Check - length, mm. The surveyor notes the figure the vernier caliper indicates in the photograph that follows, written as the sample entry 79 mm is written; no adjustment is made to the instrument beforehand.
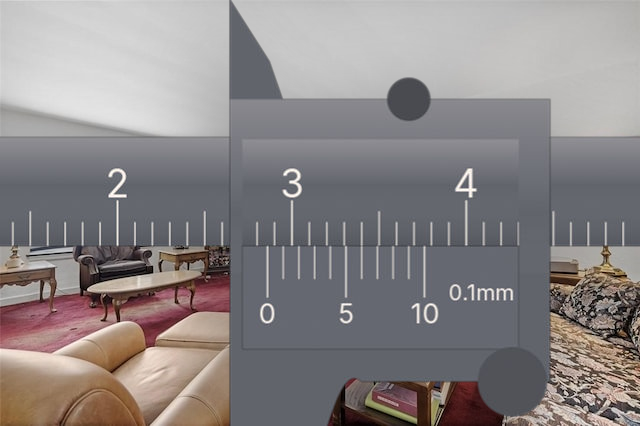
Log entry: 28.6 mm
